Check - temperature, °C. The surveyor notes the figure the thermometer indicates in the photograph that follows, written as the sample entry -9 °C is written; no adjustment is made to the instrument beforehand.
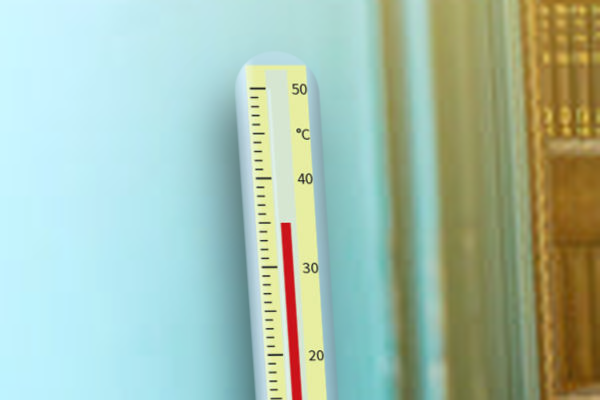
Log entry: 35 °C
